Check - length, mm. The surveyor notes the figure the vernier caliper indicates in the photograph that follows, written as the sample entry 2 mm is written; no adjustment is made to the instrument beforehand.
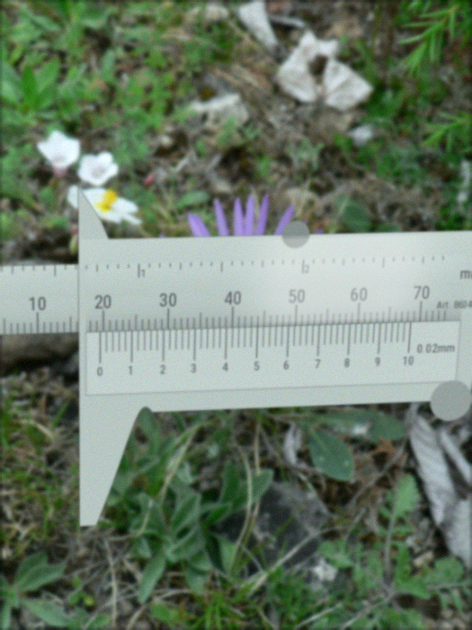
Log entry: 19.5 mm
